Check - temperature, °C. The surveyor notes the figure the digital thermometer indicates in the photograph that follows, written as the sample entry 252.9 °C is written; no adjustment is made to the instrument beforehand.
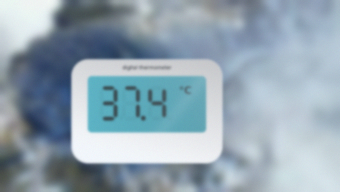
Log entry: 37.4 °C
